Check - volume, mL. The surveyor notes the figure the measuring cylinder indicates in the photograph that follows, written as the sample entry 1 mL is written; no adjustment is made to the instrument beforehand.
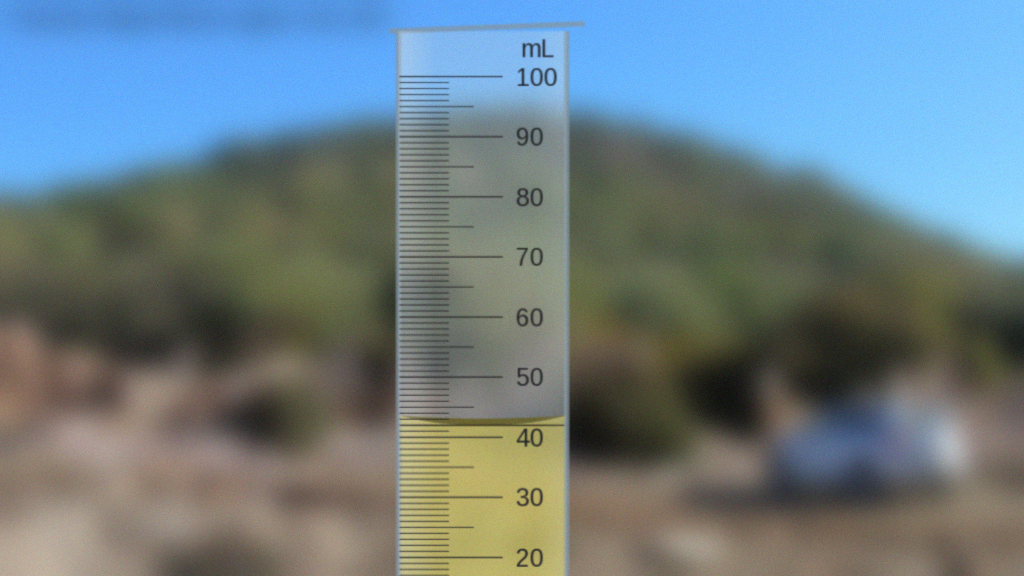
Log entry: 42 mL
